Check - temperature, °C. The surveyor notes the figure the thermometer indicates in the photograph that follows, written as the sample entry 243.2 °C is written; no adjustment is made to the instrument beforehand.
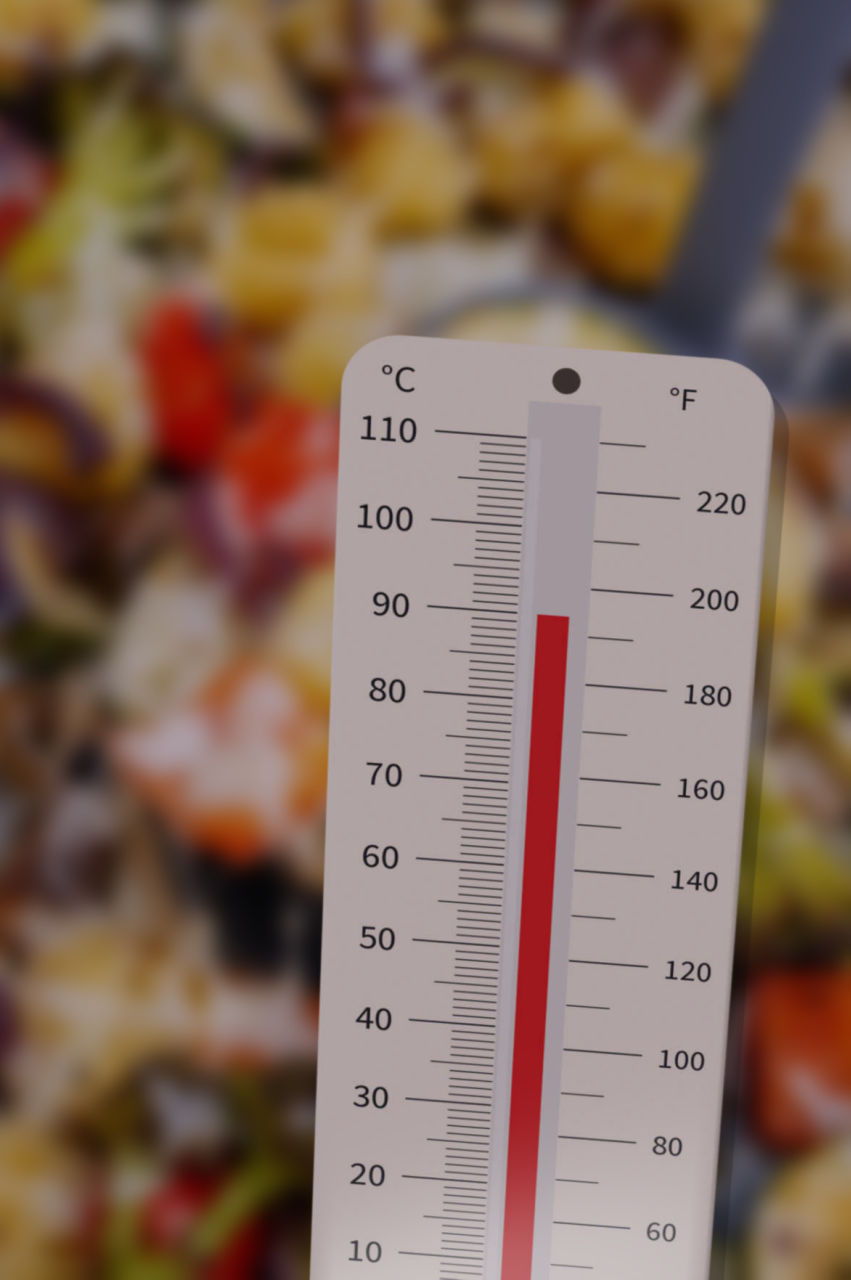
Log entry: 90 °C
